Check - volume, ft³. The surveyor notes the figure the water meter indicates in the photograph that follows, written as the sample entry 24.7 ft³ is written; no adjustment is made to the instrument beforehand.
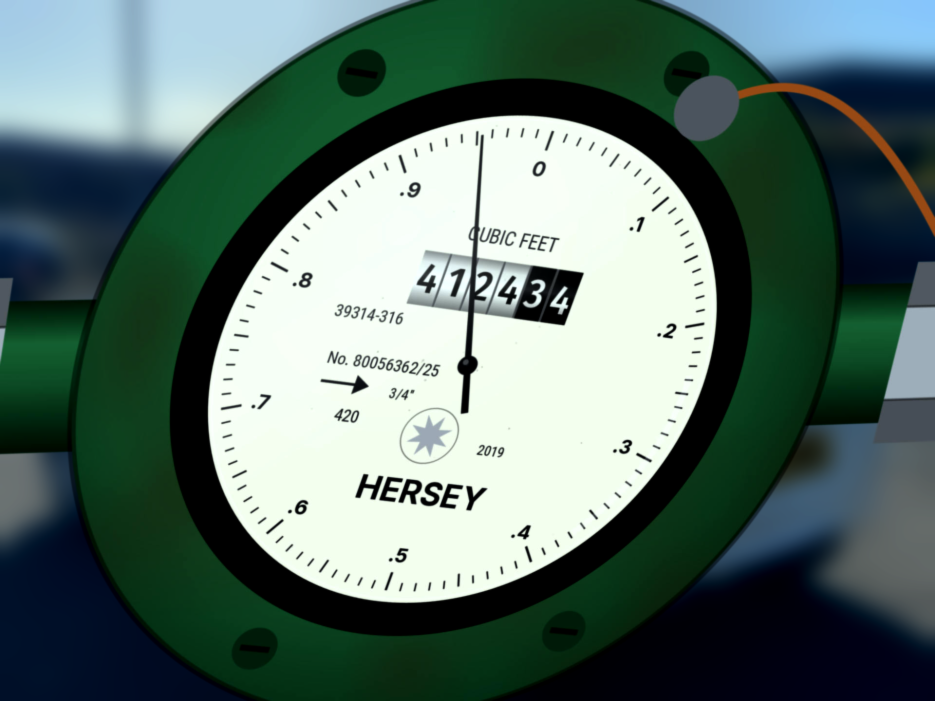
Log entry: 412433.95 ft³
